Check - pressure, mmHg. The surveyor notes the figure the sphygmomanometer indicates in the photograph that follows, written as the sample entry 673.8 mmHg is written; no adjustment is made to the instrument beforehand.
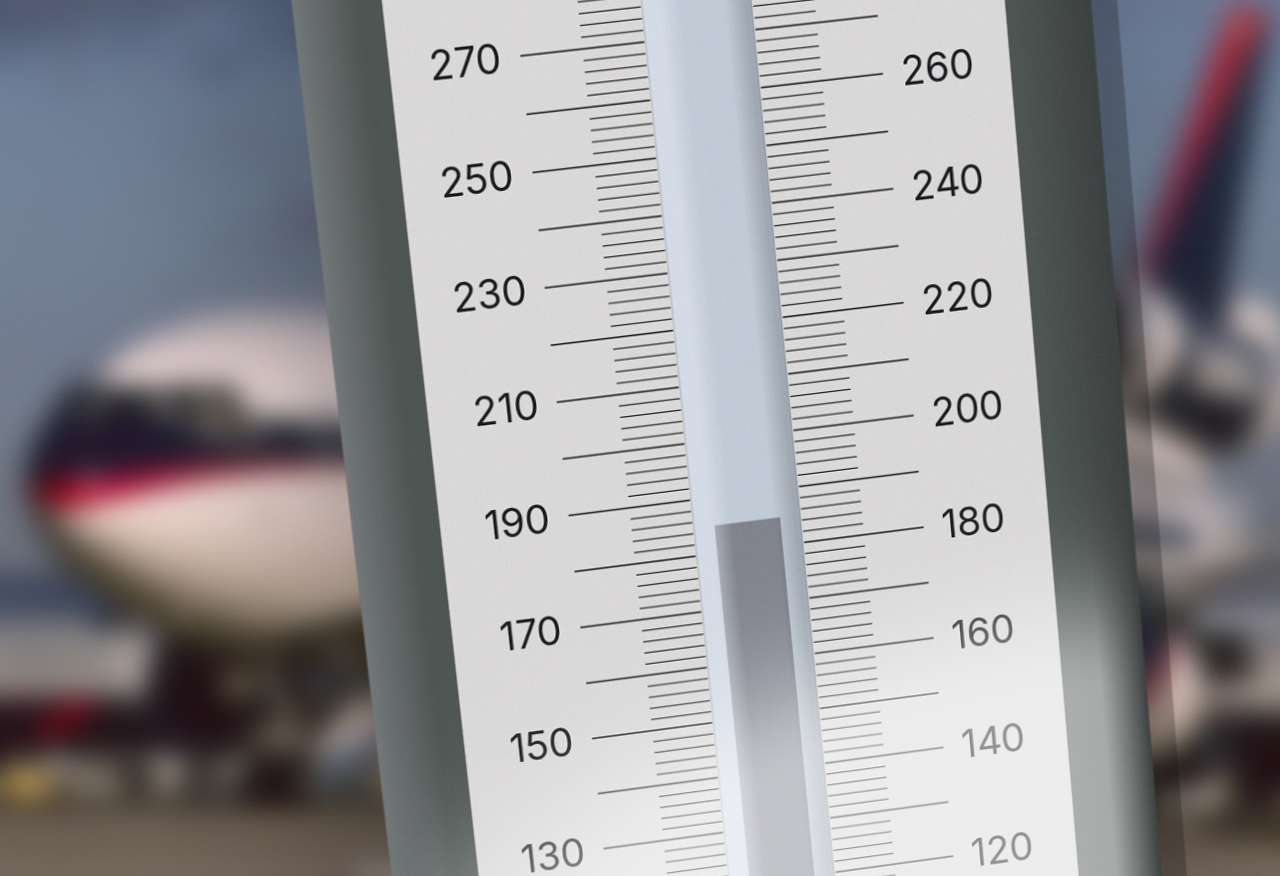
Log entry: 185 mmHg
